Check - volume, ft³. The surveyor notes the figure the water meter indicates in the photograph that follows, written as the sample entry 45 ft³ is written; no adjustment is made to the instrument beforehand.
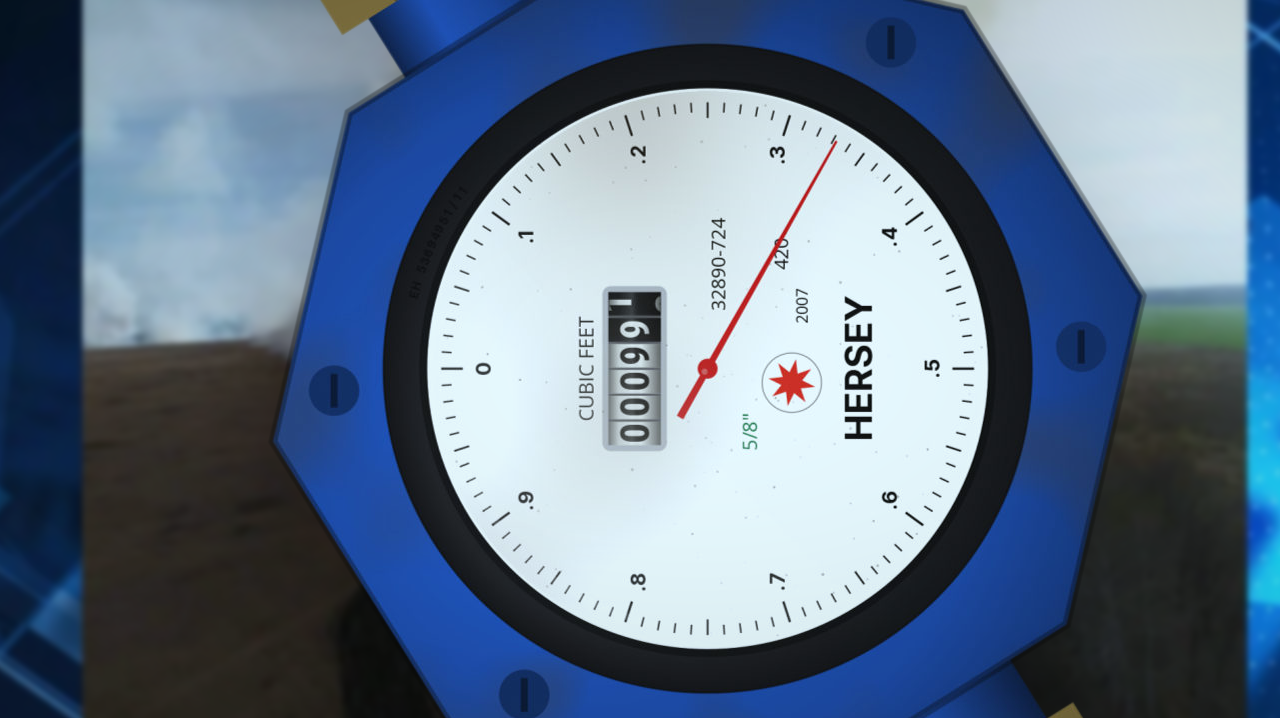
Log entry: 991.33 ft³
